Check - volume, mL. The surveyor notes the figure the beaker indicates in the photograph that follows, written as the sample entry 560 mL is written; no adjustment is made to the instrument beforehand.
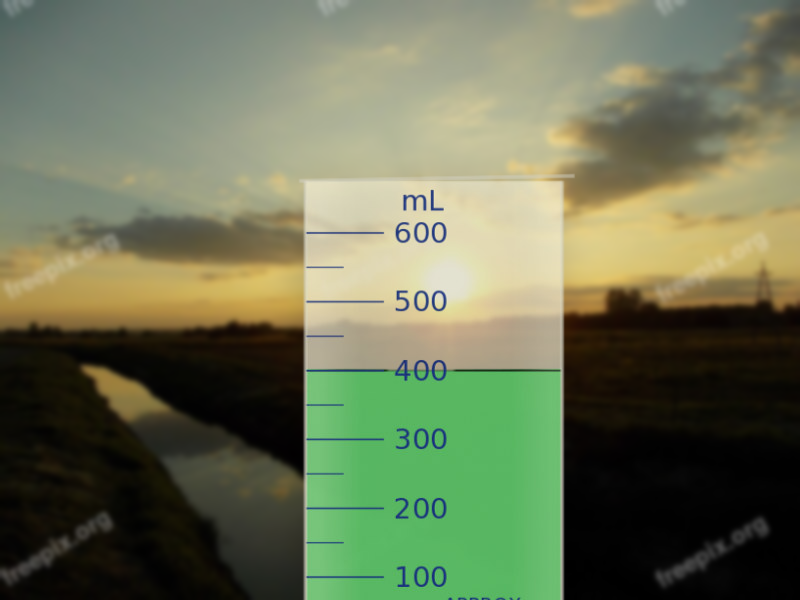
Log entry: 400 mL
